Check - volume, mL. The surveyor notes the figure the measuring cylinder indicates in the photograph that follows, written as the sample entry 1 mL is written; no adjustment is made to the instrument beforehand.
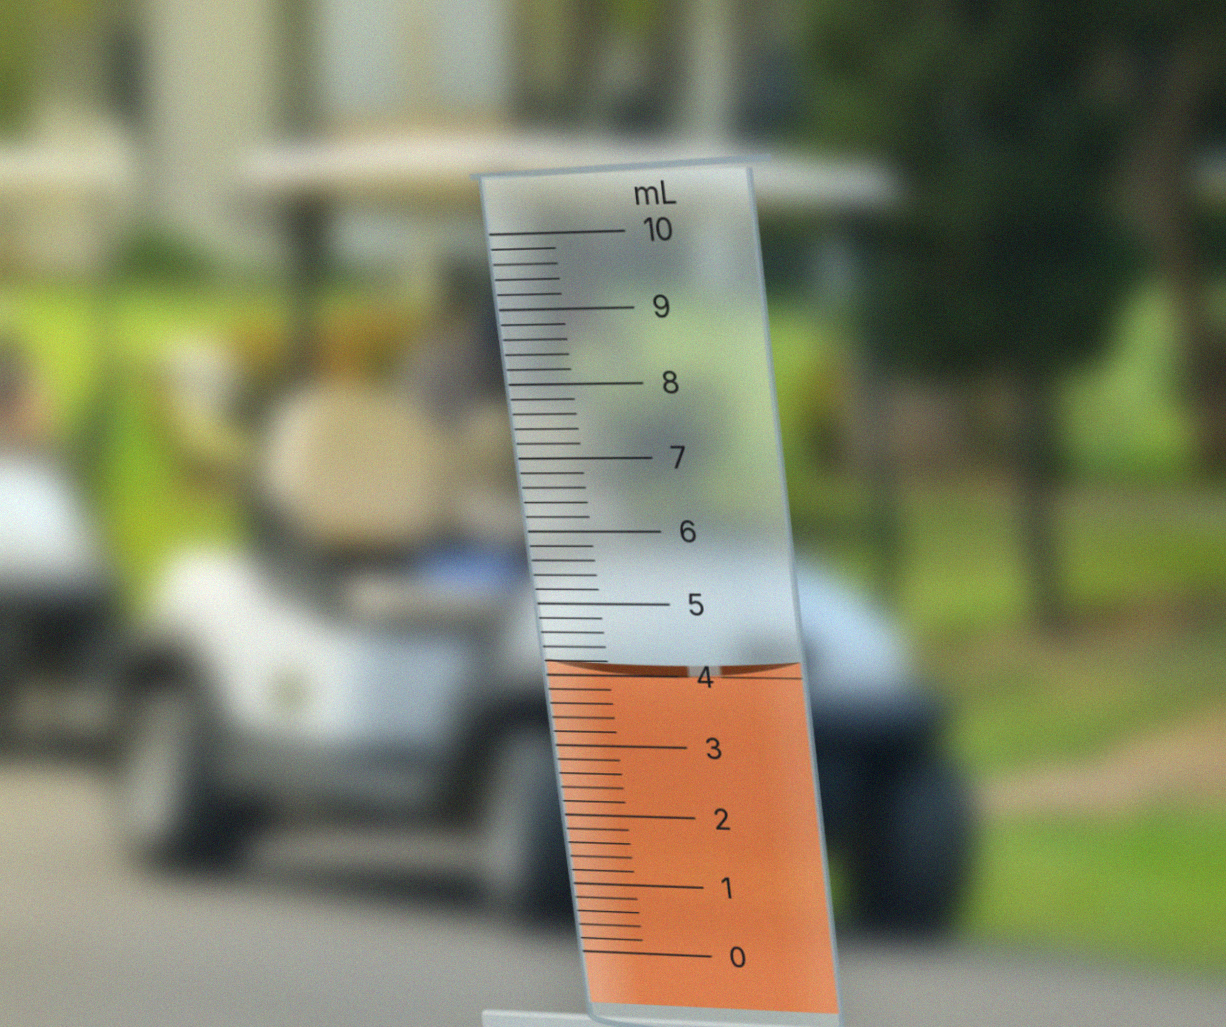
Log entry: 4 mL
